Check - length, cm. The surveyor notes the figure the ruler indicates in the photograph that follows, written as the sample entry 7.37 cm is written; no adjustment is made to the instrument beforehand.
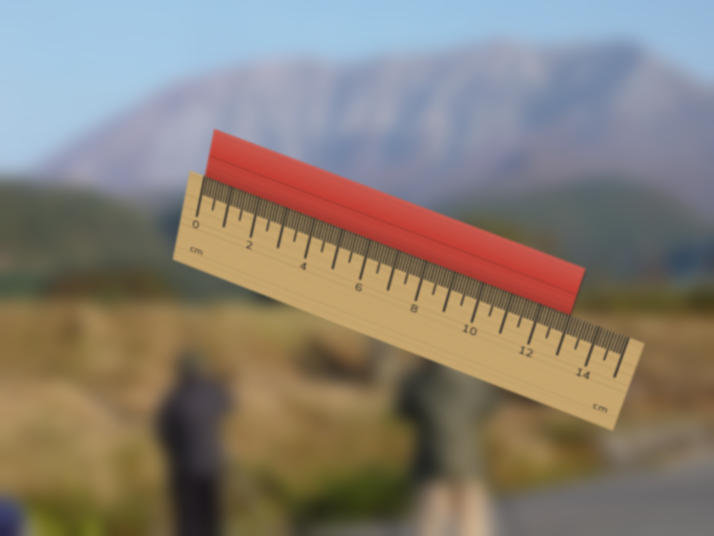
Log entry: 13 cm
